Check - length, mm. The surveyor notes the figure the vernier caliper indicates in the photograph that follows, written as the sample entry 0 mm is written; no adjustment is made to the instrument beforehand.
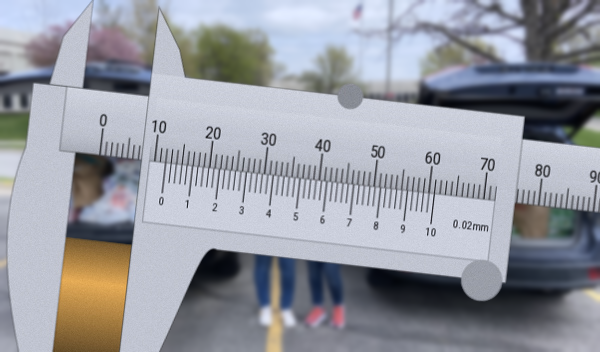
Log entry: 12.0 mm
